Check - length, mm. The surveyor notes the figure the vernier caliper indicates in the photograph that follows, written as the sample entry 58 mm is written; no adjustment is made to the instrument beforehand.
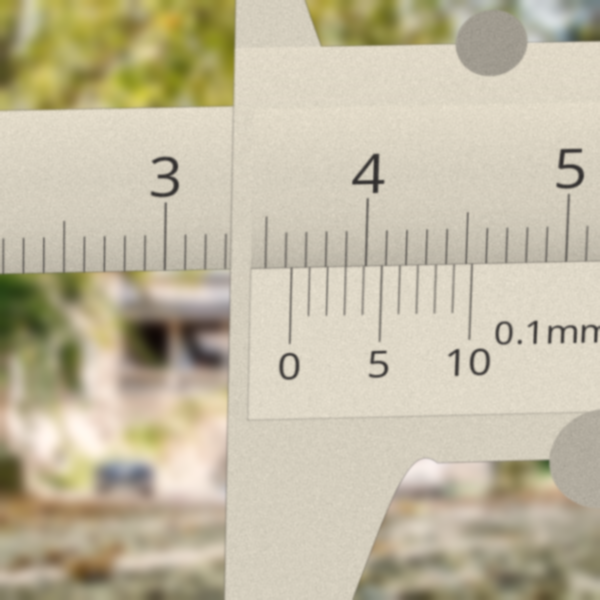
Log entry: 36.3 mm
